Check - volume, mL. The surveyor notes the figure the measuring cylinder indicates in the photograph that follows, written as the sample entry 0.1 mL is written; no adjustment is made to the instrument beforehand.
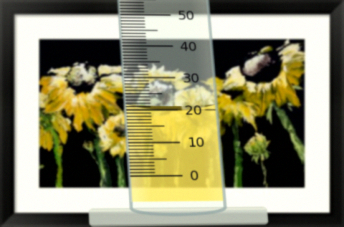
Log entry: 20 mL
